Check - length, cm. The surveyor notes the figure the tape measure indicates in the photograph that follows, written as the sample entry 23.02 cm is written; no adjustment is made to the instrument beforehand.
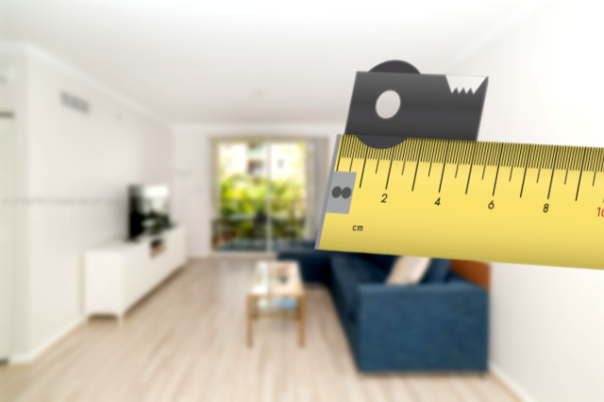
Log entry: 5 cm
